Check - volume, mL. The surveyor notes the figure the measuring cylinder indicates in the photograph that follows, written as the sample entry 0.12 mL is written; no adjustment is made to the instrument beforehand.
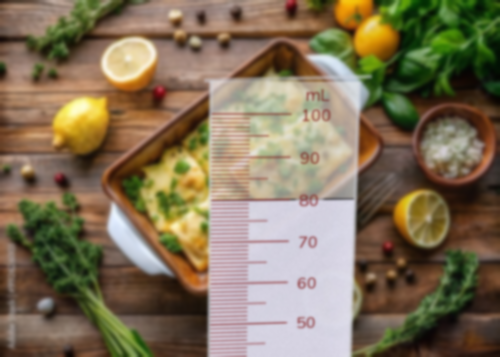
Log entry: 80 mL
